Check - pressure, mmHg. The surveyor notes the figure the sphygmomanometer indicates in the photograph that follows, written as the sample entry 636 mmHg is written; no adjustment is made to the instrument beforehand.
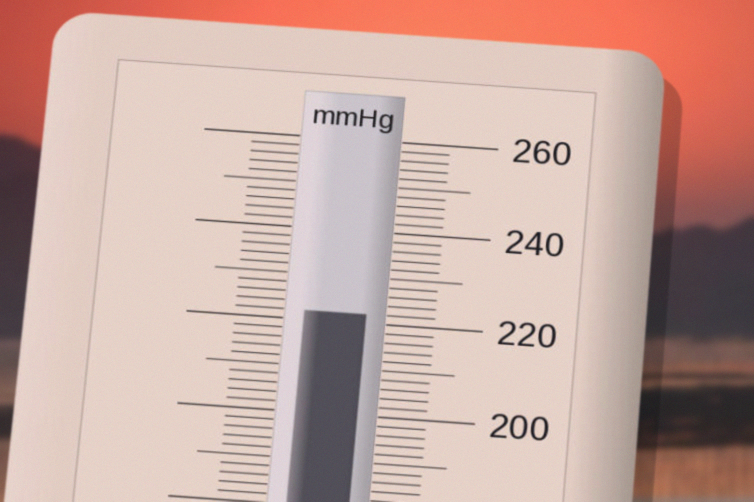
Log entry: 222 mmHg
